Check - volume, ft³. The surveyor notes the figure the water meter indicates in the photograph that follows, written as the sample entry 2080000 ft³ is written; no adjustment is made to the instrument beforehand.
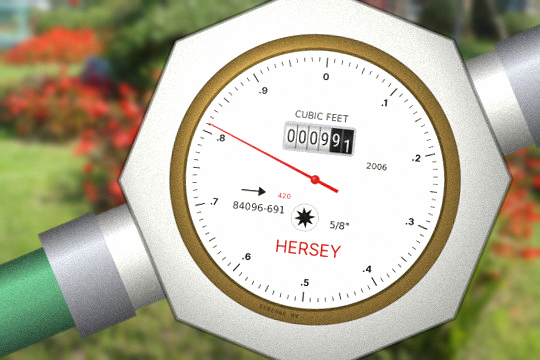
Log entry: 990.81 ft³
